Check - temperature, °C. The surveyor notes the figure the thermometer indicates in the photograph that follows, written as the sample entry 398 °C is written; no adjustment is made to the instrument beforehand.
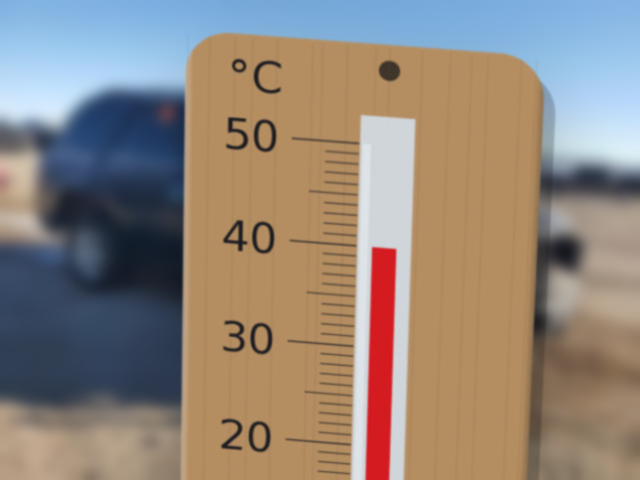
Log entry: 40 °C
